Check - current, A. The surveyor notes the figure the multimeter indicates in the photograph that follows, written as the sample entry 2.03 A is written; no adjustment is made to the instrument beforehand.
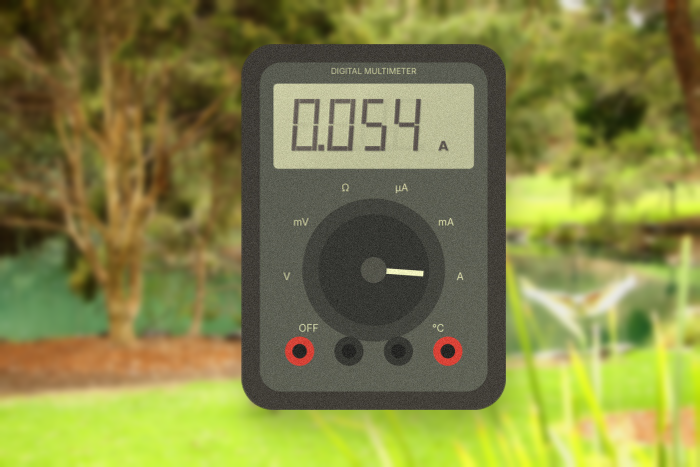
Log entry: 0.054 A
